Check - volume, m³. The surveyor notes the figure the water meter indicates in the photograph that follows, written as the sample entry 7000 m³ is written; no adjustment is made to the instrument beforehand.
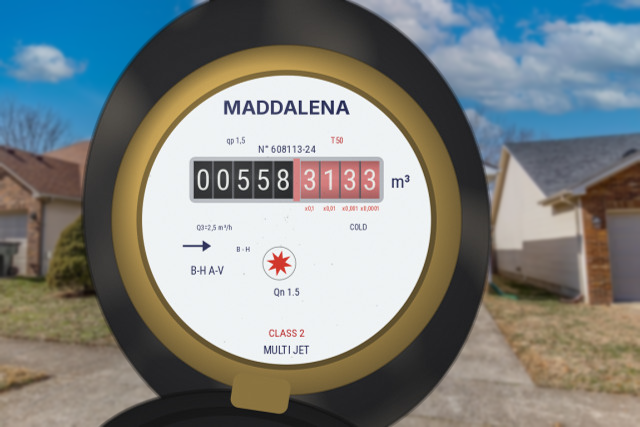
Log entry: 558.3133 m³
